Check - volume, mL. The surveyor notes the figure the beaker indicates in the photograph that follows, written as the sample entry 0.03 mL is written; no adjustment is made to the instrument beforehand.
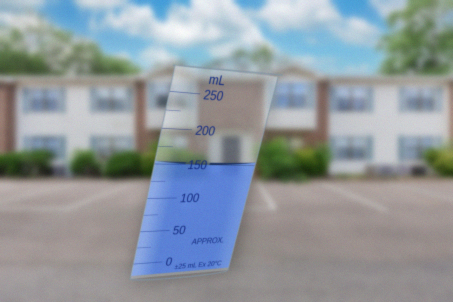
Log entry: 150 mL
